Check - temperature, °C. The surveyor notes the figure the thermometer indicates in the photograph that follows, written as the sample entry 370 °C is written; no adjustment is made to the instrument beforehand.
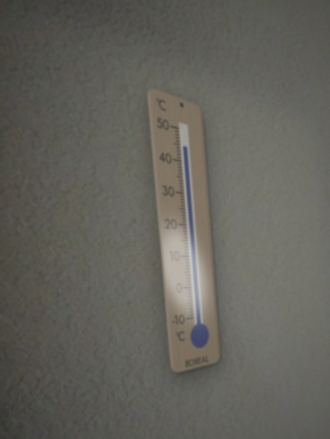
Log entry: 45 °C
